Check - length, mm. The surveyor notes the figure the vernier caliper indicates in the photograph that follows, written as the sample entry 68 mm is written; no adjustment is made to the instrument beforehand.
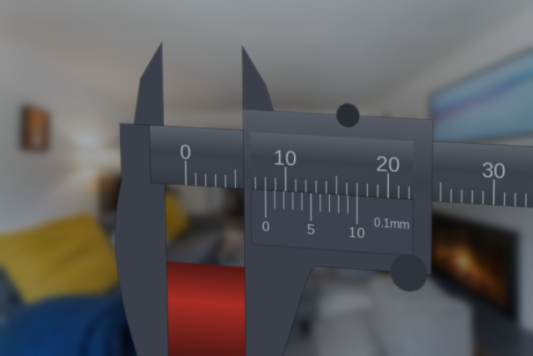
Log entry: 8.0 mm
